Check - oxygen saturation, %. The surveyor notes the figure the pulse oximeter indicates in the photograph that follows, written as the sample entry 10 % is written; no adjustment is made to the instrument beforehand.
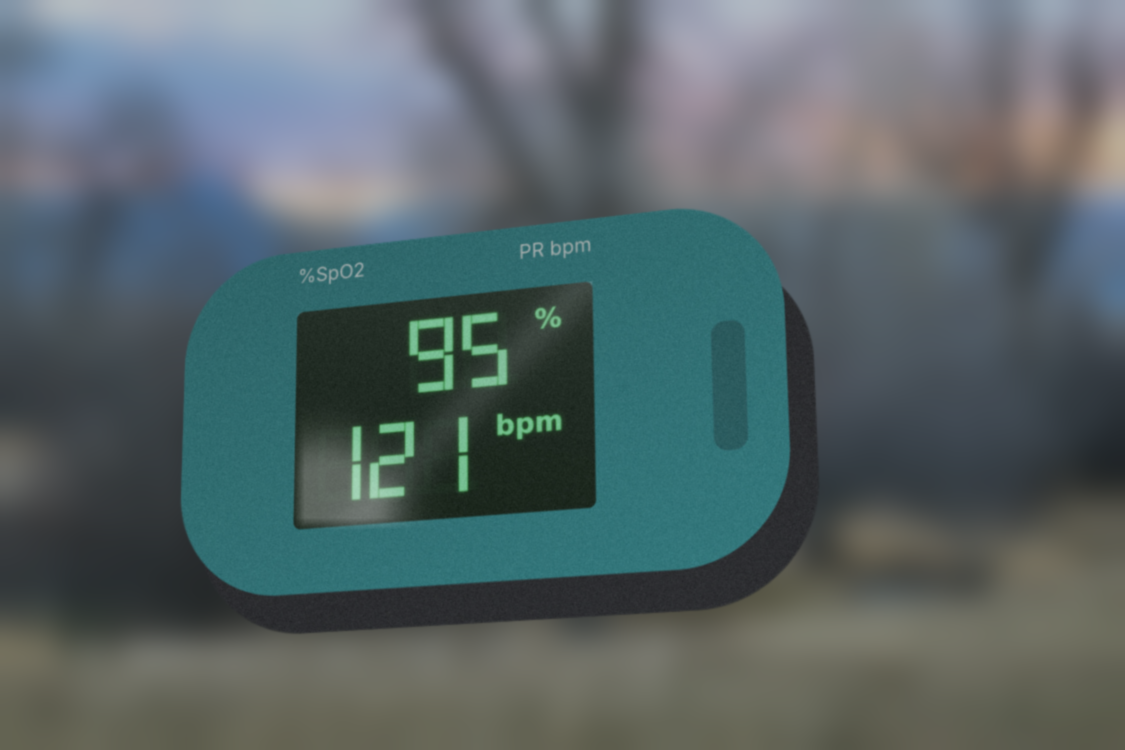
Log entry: 95 %
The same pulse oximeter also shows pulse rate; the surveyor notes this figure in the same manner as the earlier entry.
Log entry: 121 bpm
